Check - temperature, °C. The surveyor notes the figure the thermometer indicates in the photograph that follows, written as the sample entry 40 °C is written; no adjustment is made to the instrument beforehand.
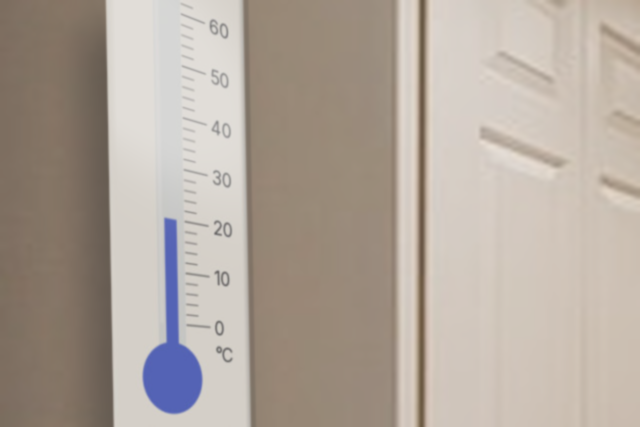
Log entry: 20 °C
